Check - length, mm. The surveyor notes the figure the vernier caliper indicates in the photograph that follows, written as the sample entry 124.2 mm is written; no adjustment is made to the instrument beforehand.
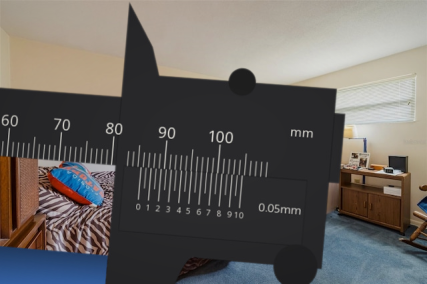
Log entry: 85.6 mm
